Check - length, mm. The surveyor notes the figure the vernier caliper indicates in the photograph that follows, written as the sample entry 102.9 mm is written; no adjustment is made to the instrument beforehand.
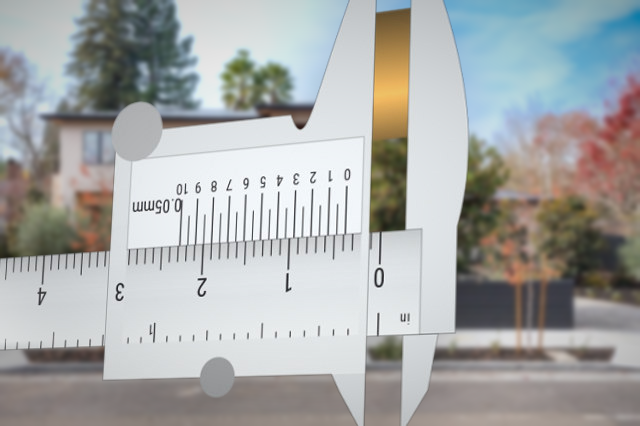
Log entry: 3.8 mm
